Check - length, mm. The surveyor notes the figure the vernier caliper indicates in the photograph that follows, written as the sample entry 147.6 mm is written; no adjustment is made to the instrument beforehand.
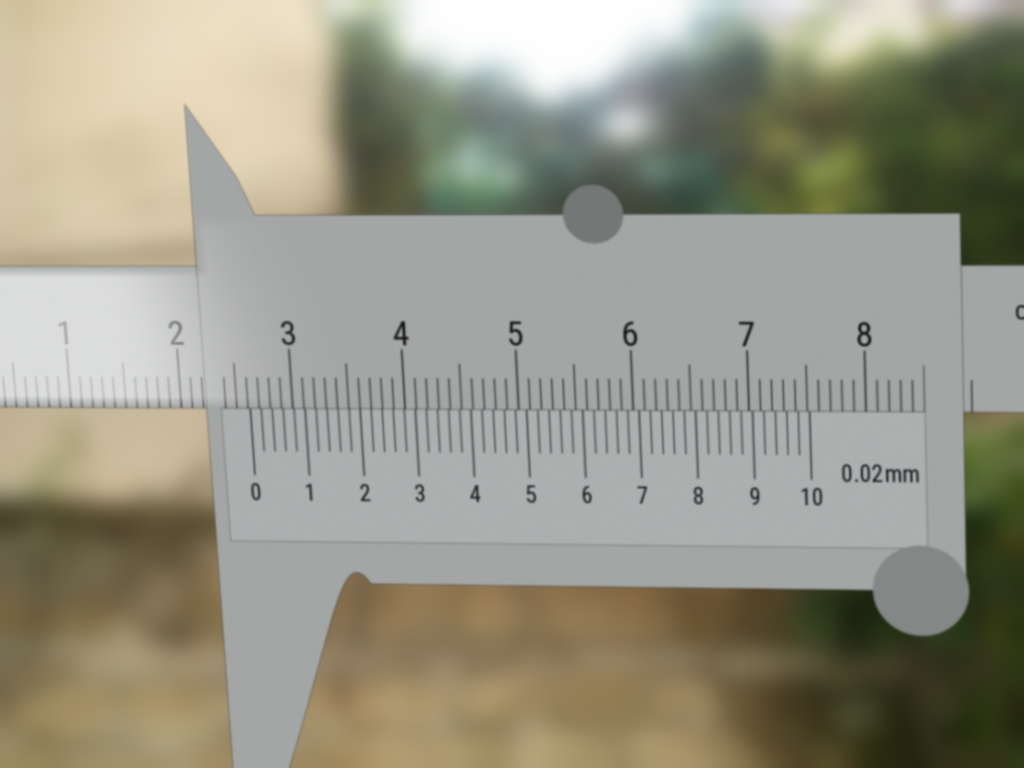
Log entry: 26.2 mm
